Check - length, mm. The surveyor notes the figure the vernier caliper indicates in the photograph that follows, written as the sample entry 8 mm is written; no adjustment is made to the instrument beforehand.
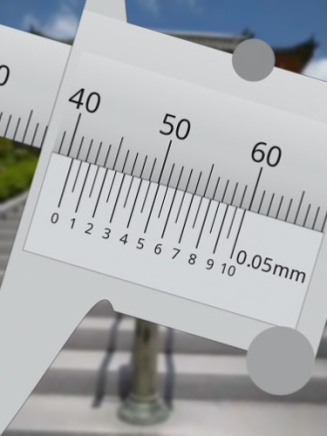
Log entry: 40.6 mm
